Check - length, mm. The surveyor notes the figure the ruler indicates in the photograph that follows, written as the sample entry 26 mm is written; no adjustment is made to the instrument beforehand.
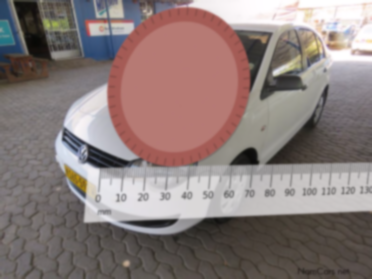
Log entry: 65 mm
